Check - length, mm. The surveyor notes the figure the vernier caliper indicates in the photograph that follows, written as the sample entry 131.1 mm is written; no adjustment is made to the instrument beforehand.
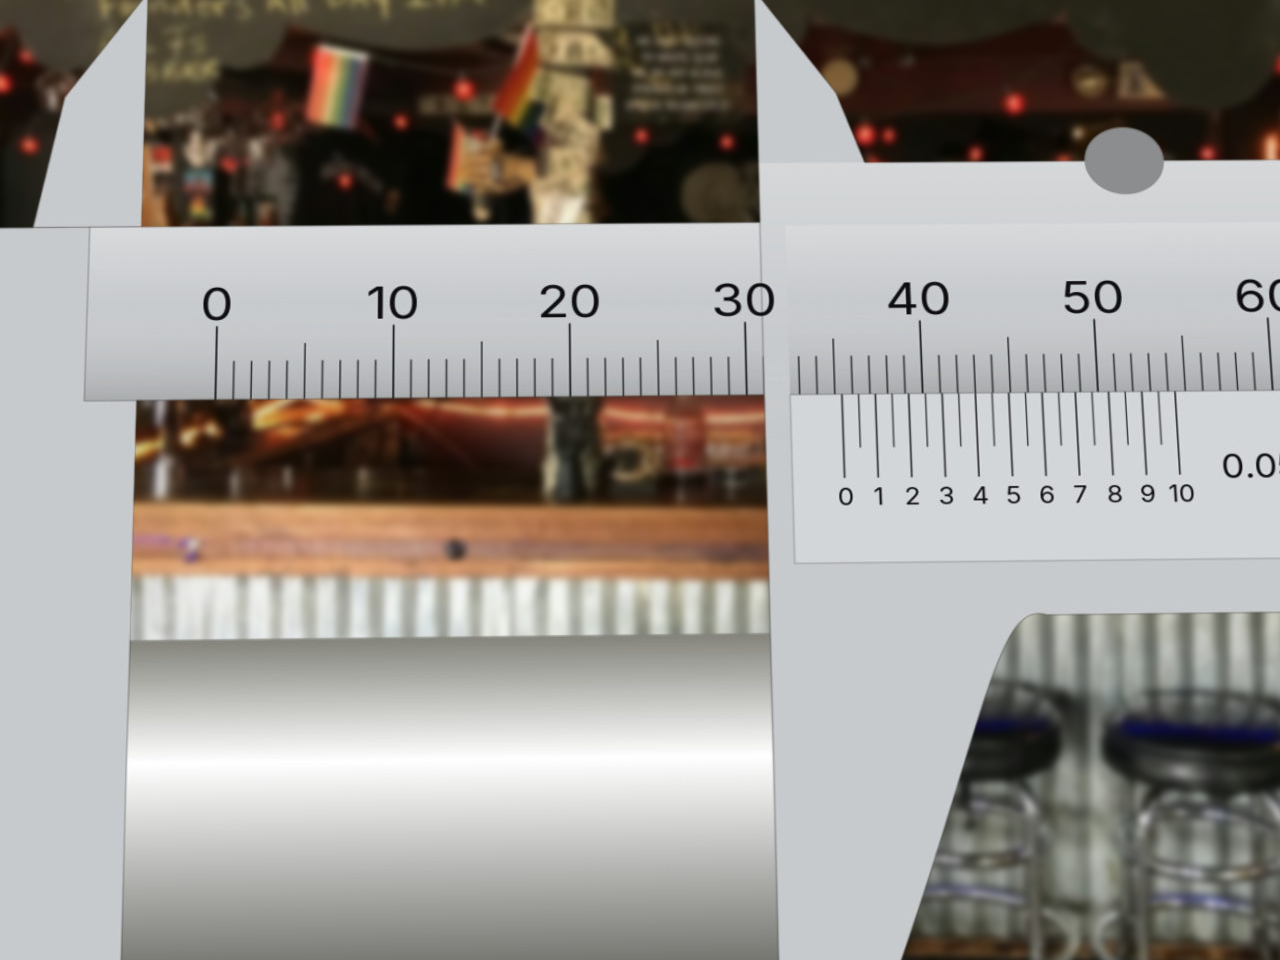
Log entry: 35.4 mm
